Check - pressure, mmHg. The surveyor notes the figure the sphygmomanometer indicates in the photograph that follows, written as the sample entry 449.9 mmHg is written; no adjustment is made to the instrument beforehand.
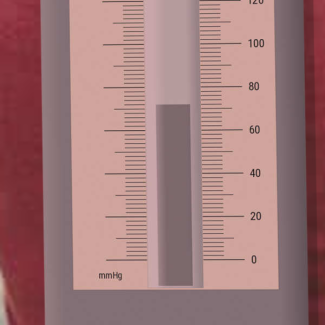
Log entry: 72 mmHg
